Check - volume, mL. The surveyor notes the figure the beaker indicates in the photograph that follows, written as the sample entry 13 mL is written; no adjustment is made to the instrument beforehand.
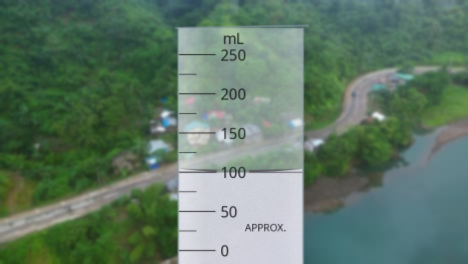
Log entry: 100 mL
